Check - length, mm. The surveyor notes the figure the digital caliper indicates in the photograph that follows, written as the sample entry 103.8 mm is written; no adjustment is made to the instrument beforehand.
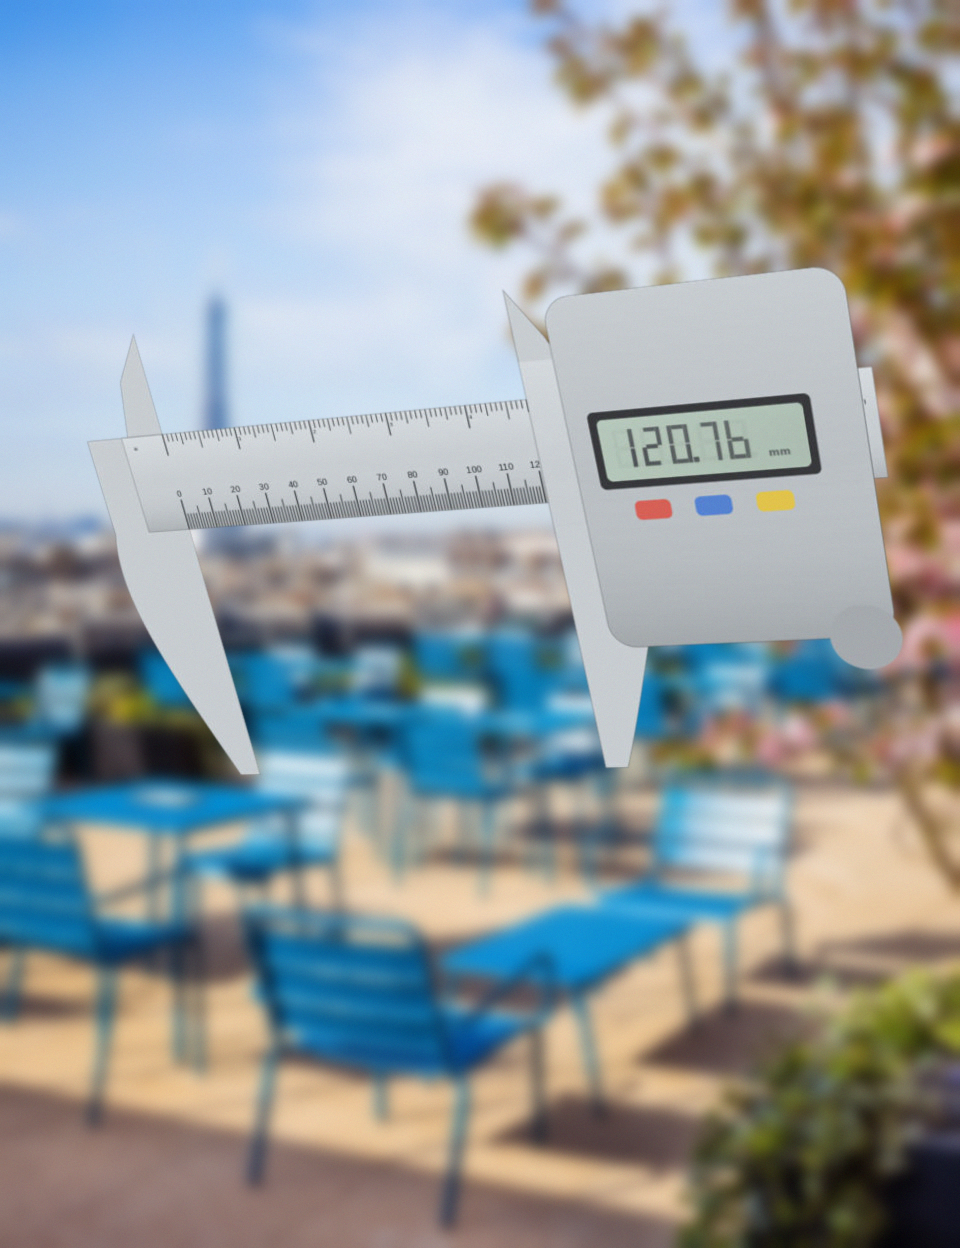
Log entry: 120.76 mm
